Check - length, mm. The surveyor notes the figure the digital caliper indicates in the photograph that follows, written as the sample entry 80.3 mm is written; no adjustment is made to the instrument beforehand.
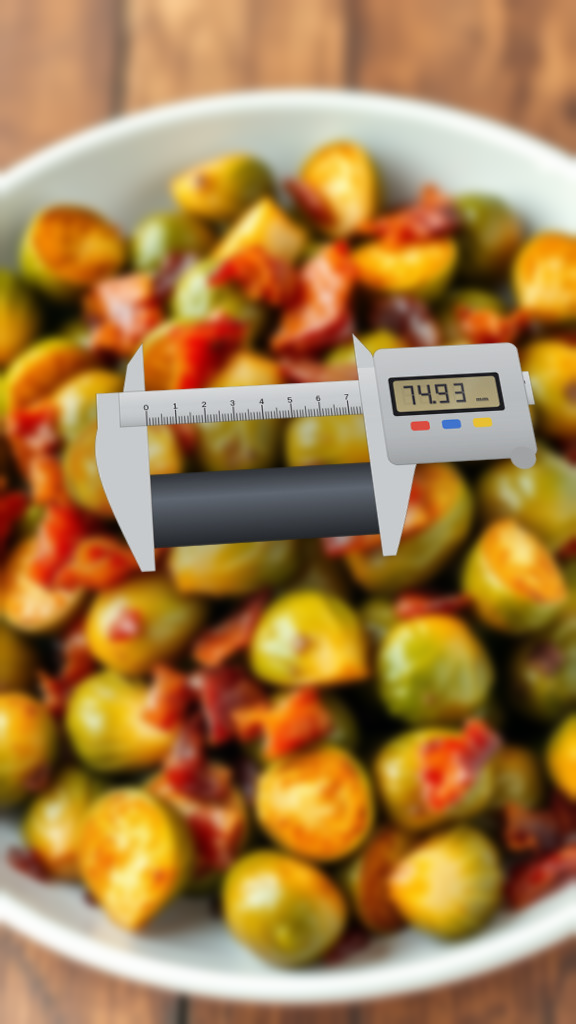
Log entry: 74.93 mm
